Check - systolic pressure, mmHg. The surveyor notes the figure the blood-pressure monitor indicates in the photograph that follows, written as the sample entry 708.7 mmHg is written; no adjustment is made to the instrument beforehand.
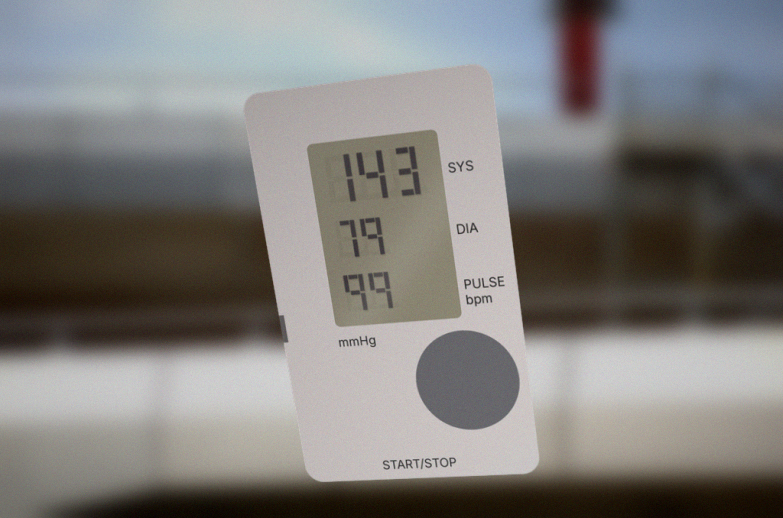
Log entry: 143 mmHg
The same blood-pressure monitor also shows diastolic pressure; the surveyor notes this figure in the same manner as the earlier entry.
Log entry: 79 mmHg
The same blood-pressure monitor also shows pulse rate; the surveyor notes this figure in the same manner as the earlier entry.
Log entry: 99 bpm
